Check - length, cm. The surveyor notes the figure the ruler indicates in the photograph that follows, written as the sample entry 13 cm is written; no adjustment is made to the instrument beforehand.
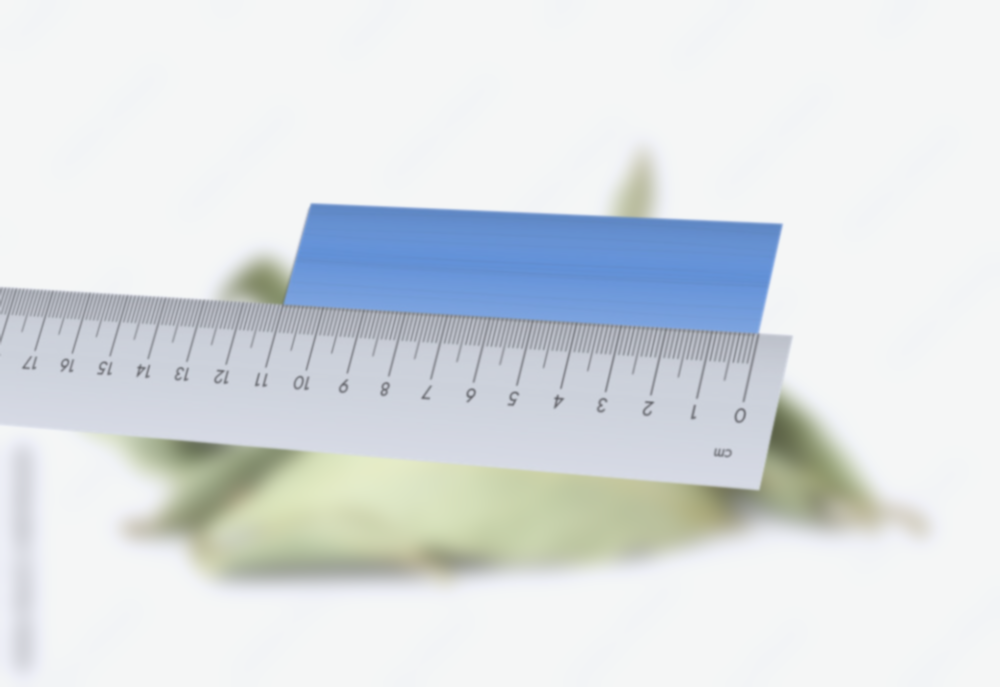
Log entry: 11 cm
